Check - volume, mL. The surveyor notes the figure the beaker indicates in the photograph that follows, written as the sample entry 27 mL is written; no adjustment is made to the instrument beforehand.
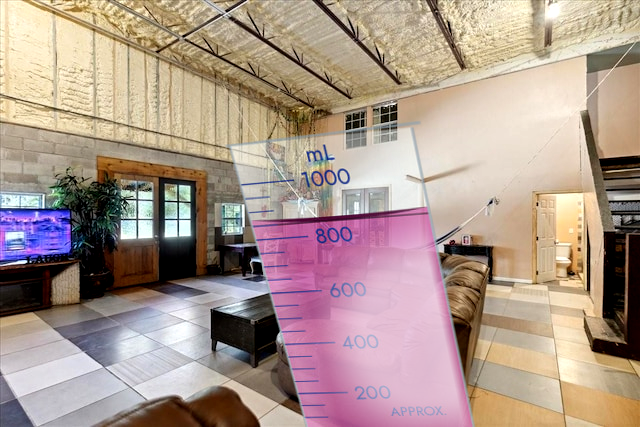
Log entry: 850 mL
